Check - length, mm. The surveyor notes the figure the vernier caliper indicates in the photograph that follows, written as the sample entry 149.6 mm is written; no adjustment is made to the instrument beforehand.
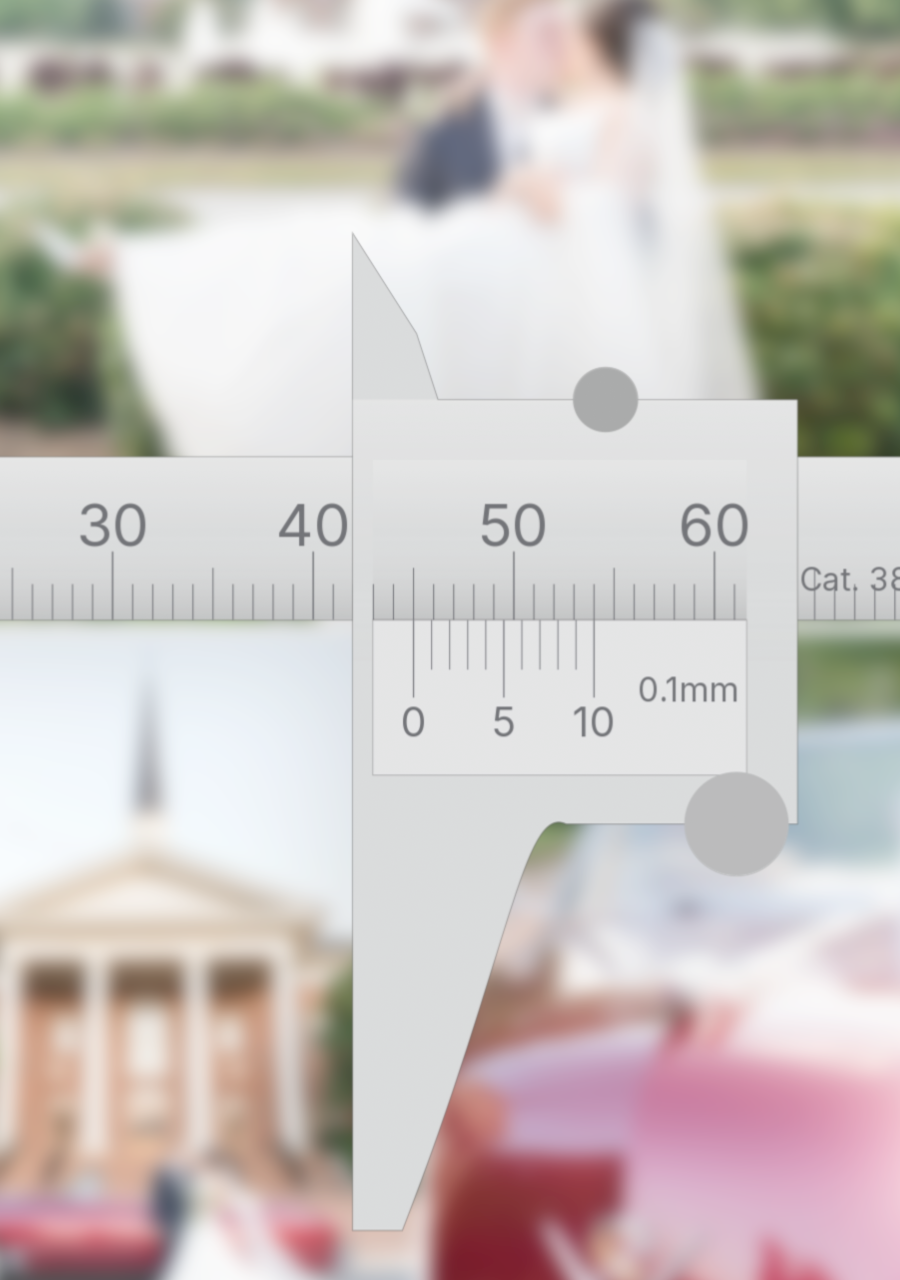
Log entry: 45.0 mm
